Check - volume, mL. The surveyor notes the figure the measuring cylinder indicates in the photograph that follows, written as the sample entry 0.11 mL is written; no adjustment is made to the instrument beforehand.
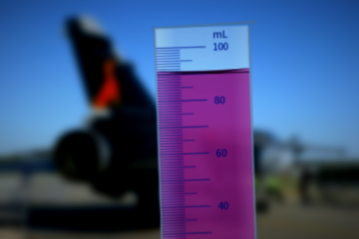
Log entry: 90 mL
